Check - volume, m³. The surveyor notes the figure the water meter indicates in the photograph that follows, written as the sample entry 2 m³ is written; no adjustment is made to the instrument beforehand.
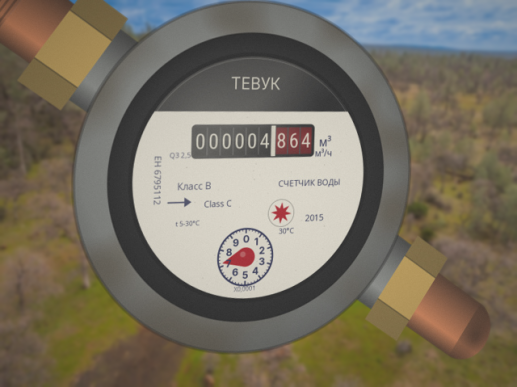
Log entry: 4.8647 m³
